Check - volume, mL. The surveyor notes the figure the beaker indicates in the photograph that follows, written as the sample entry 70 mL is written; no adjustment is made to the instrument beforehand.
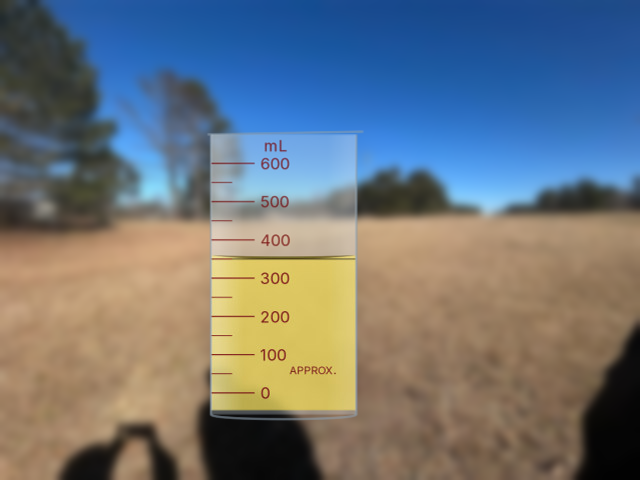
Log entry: 350 mL
